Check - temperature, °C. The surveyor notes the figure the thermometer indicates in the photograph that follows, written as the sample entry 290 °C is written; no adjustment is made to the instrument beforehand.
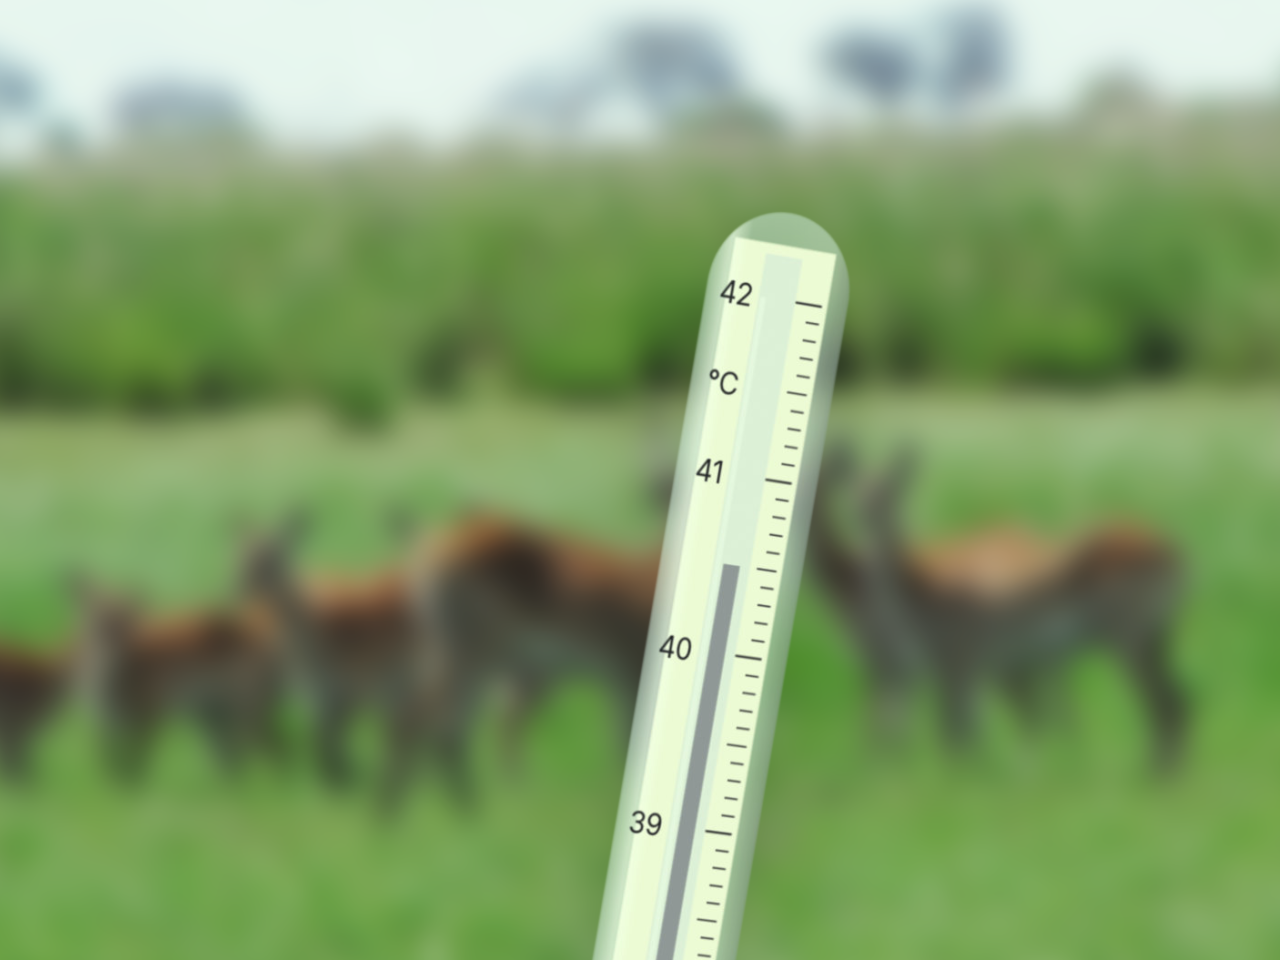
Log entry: 40.5 °C
